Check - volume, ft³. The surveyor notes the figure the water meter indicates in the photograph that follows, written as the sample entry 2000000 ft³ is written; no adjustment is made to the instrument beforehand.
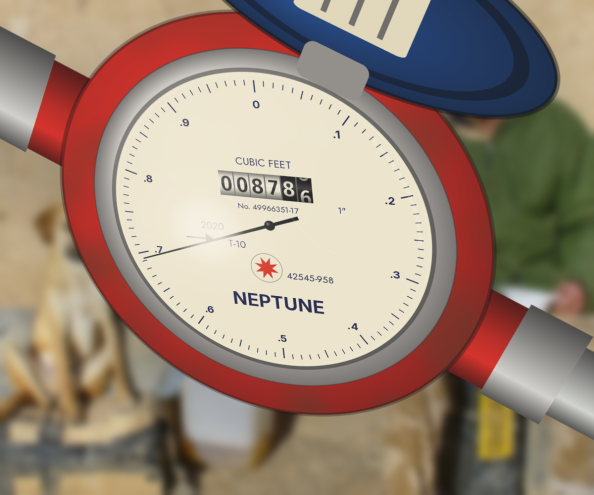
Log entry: 8785.69 ft³
